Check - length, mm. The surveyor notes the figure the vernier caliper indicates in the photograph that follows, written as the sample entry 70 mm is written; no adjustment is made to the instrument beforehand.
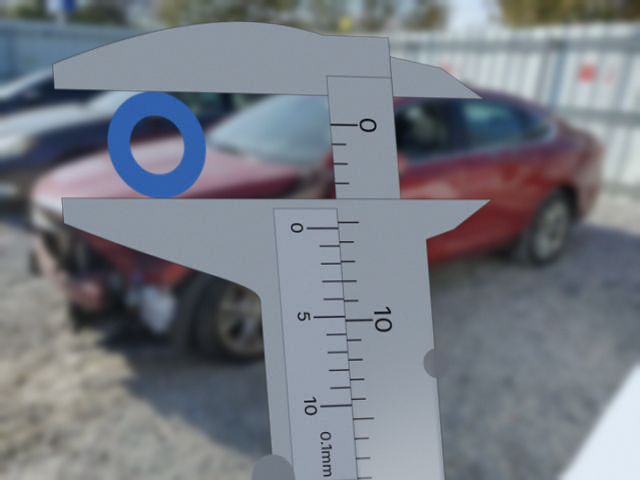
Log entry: 5.3 mm
